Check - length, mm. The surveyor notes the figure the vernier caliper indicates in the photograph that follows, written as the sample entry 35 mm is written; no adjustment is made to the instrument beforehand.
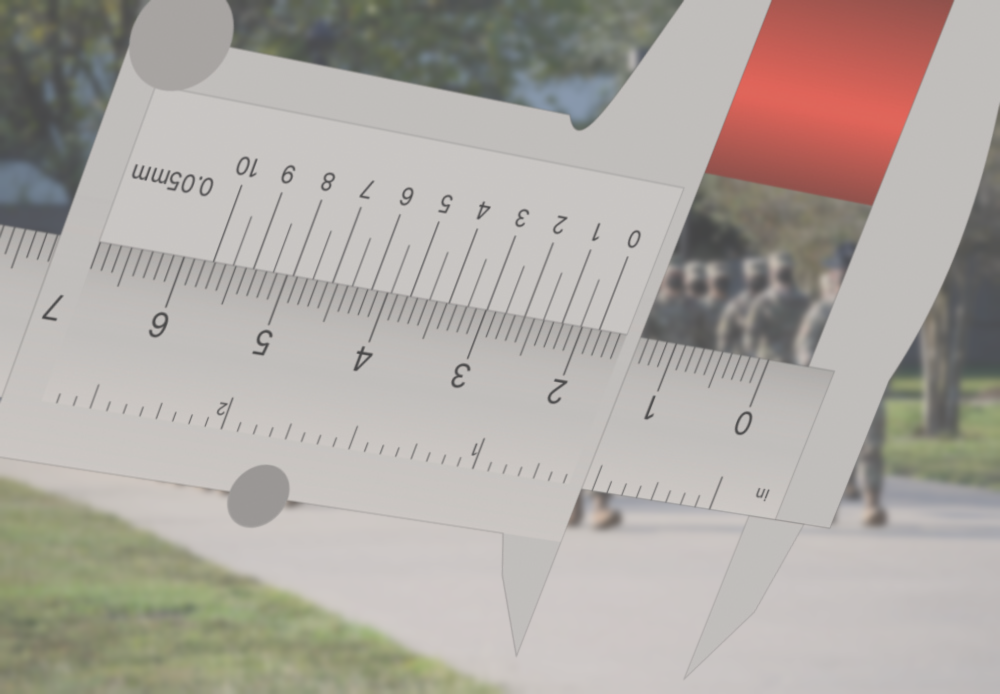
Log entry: 18.2 mm
